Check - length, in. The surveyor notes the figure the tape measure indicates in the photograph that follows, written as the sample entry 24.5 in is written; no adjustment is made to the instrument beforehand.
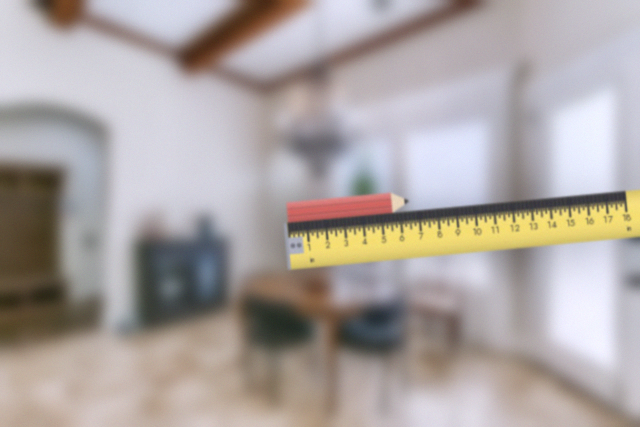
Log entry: 6.5 in
